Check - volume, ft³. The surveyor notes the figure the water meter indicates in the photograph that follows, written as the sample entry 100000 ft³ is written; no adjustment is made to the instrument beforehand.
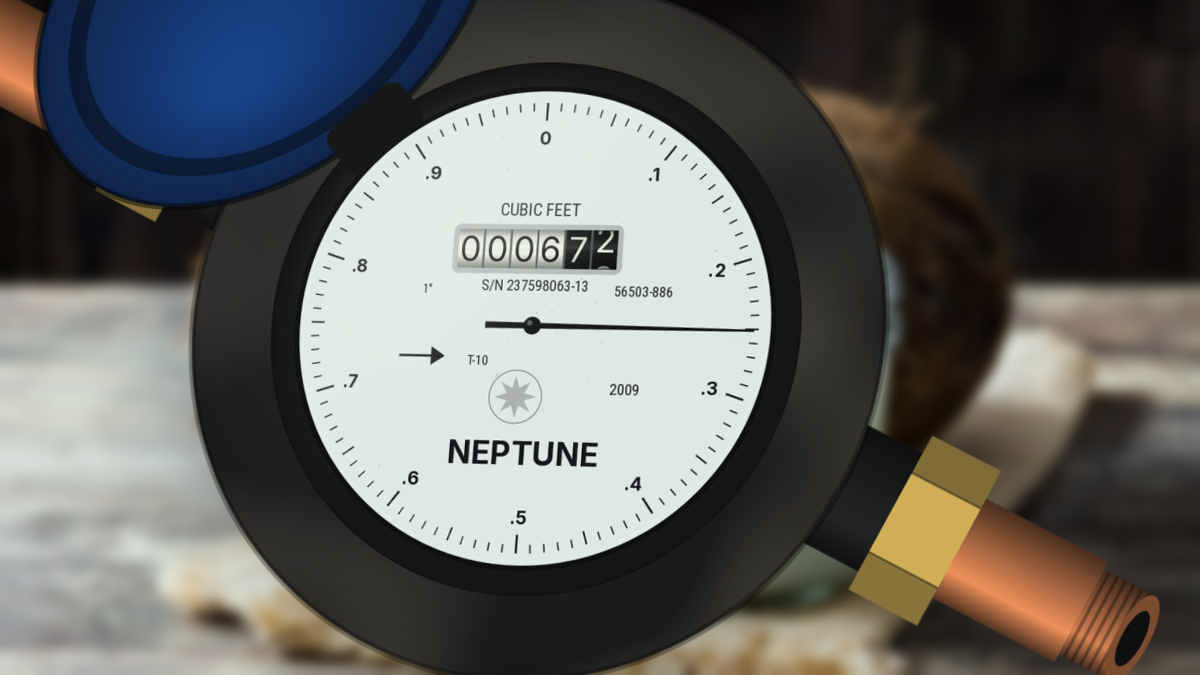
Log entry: 672.25 ft³
